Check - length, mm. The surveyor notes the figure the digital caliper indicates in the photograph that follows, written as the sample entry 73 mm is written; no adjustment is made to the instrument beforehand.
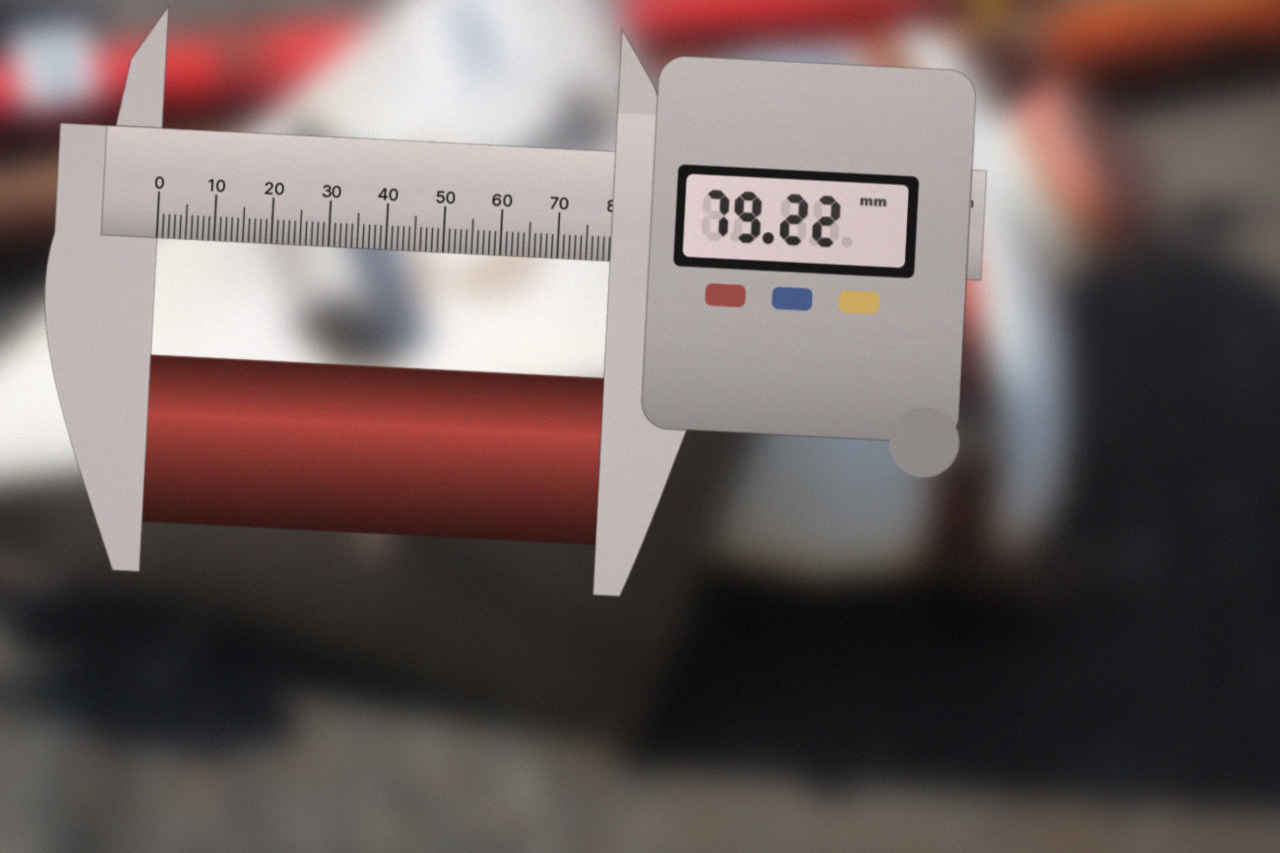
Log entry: 79.22 mm
